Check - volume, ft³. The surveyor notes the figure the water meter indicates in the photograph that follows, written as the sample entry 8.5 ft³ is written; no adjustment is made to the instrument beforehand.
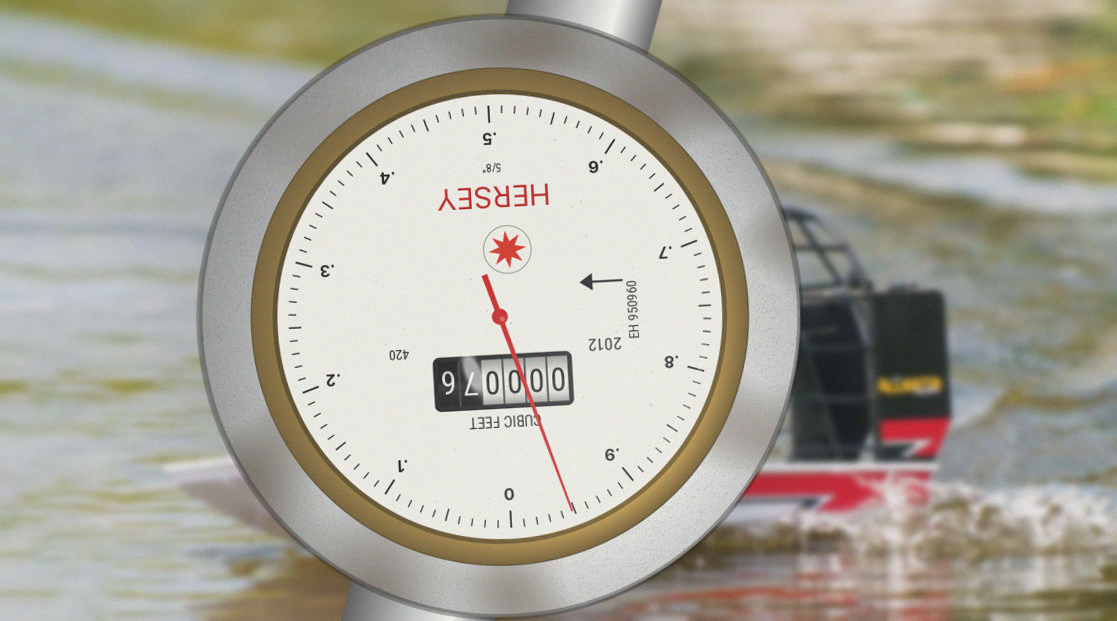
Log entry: 75.95 ft³
